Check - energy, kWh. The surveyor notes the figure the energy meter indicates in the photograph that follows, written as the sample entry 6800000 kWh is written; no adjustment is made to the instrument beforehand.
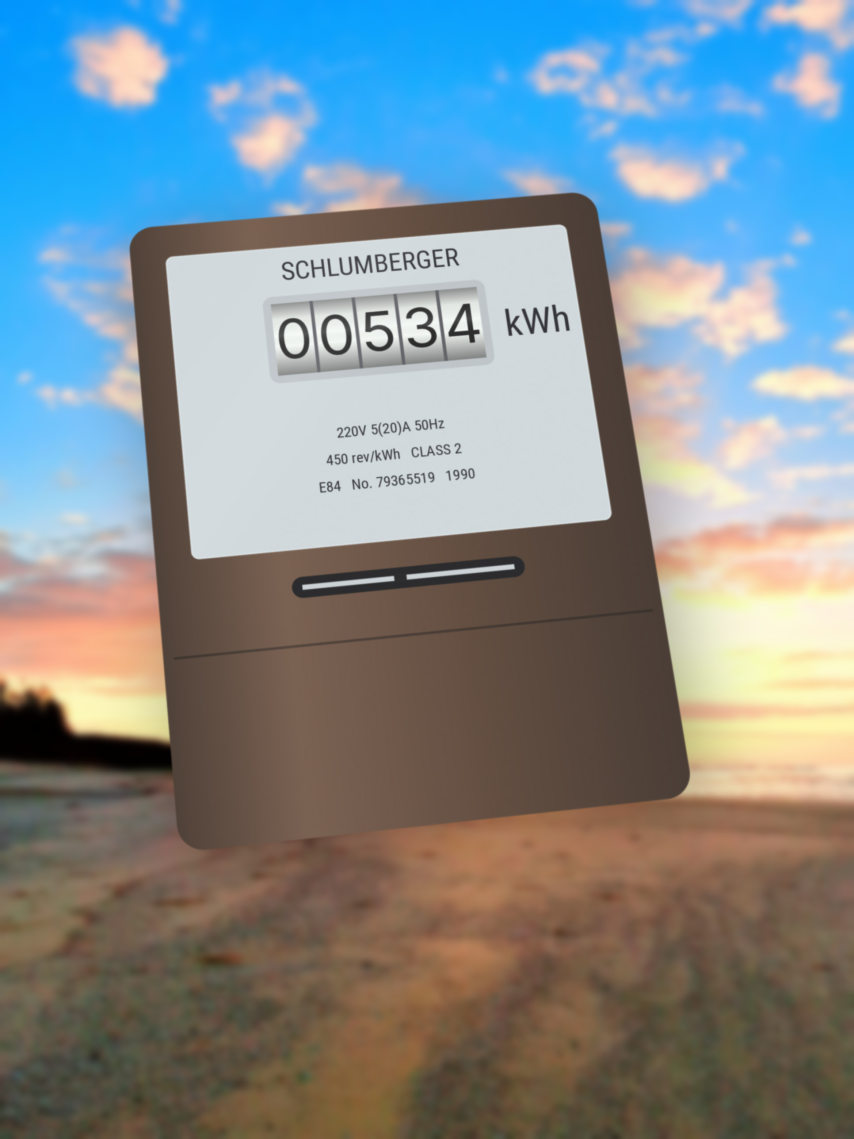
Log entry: 534 kWh
